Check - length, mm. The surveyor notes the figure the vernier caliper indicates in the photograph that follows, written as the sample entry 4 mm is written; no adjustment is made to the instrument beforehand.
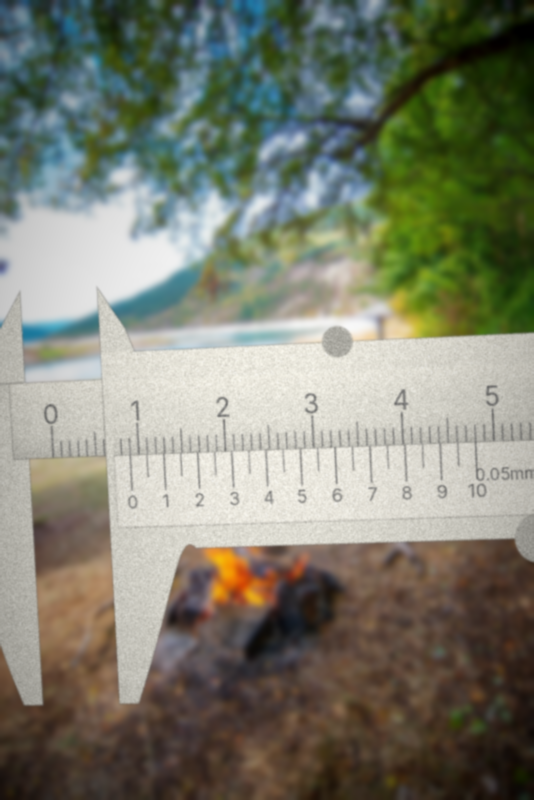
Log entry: 9.0 mm
